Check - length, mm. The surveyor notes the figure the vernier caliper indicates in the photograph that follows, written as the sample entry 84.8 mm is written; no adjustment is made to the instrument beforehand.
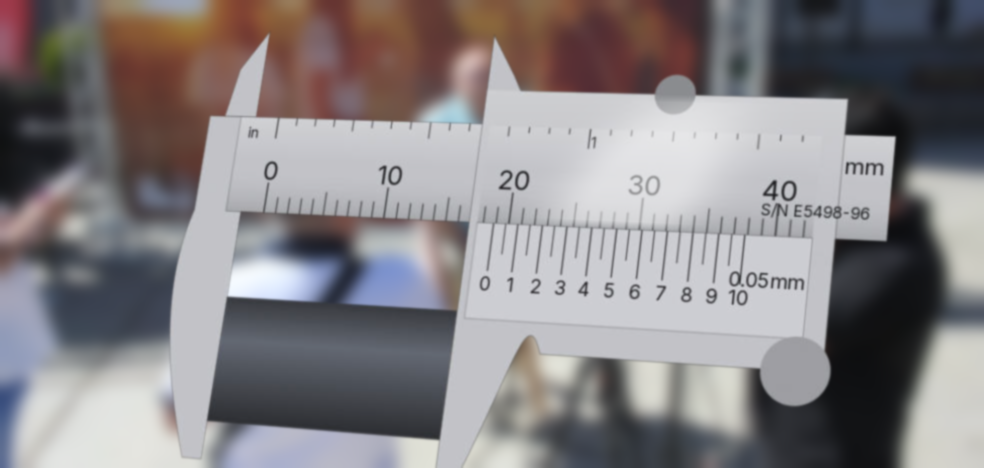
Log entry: 18.8 mm
